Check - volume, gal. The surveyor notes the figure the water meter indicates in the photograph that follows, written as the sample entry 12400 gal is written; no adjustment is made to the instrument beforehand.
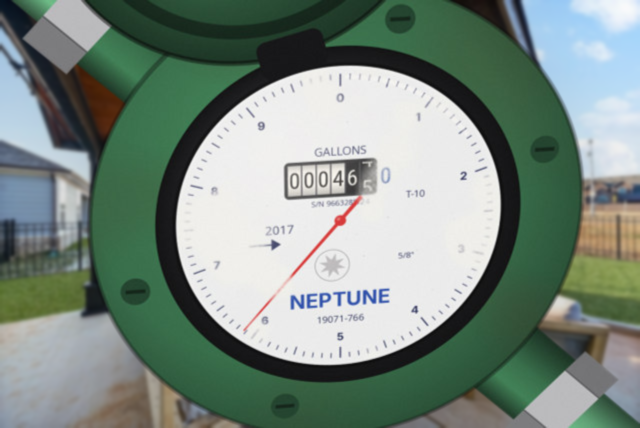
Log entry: 4646.1 gal
